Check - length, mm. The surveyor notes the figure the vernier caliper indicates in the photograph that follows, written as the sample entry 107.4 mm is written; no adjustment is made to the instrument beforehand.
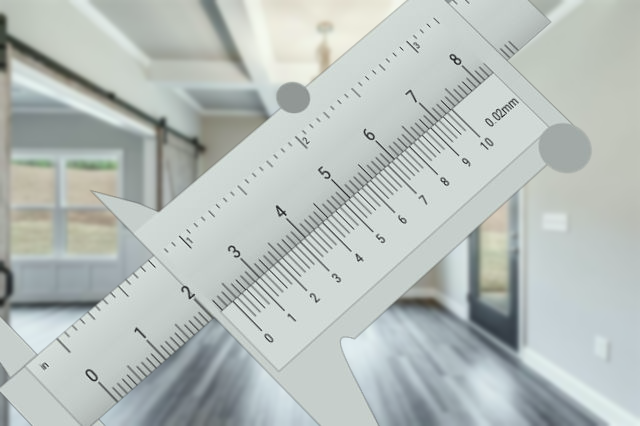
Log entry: 24.2 mm
